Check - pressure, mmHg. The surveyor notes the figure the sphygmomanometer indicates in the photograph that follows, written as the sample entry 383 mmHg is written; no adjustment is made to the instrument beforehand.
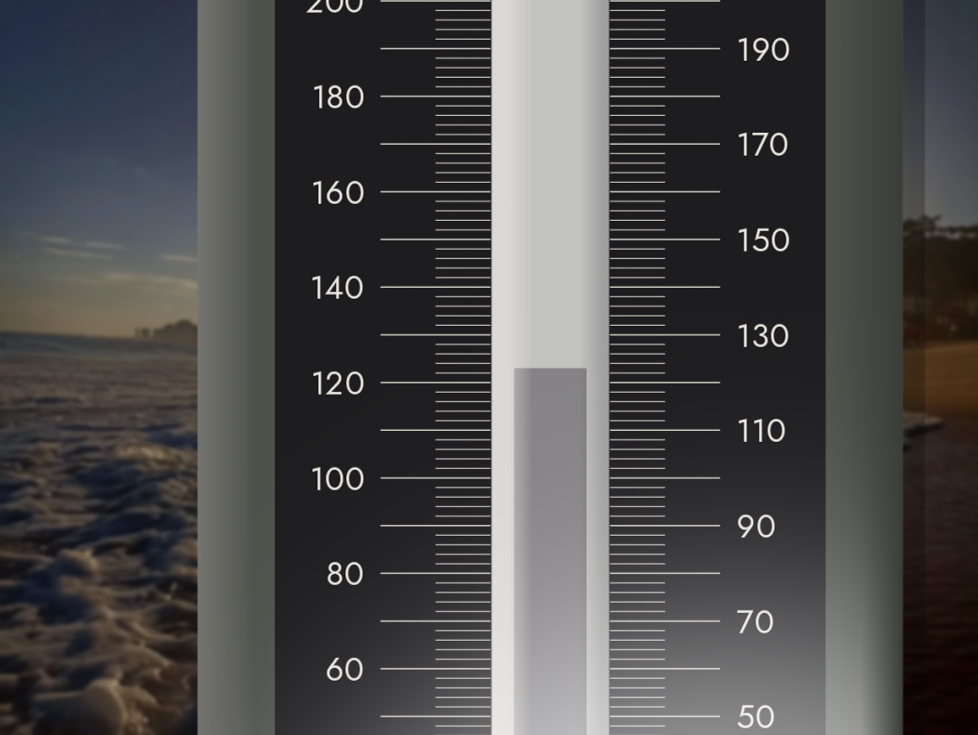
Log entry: 123 mmHg
